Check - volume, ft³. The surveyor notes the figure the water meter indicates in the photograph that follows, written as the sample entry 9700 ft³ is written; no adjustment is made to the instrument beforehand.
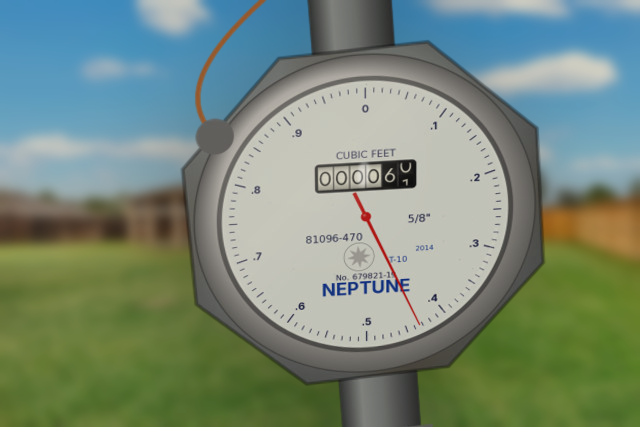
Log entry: 60.43 ft³
